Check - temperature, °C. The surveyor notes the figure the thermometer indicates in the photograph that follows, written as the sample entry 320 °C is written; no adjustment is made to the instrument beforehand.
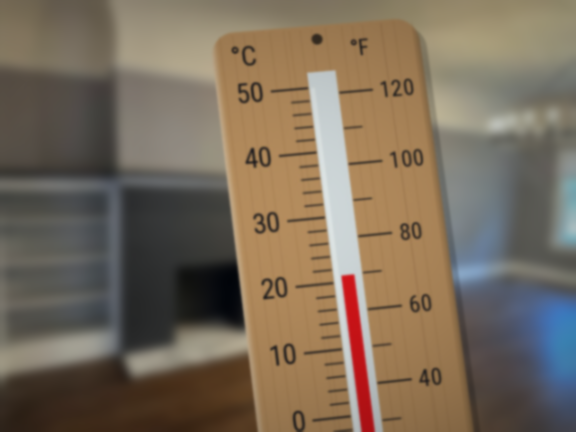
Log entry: 21 °C
